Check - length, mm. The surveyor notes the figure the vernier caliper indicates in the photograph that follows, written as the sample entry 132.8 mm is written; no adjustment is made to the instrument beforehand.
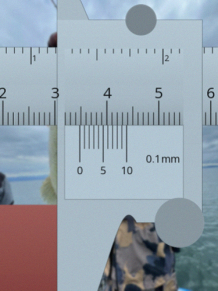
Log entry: 34.8 mm
